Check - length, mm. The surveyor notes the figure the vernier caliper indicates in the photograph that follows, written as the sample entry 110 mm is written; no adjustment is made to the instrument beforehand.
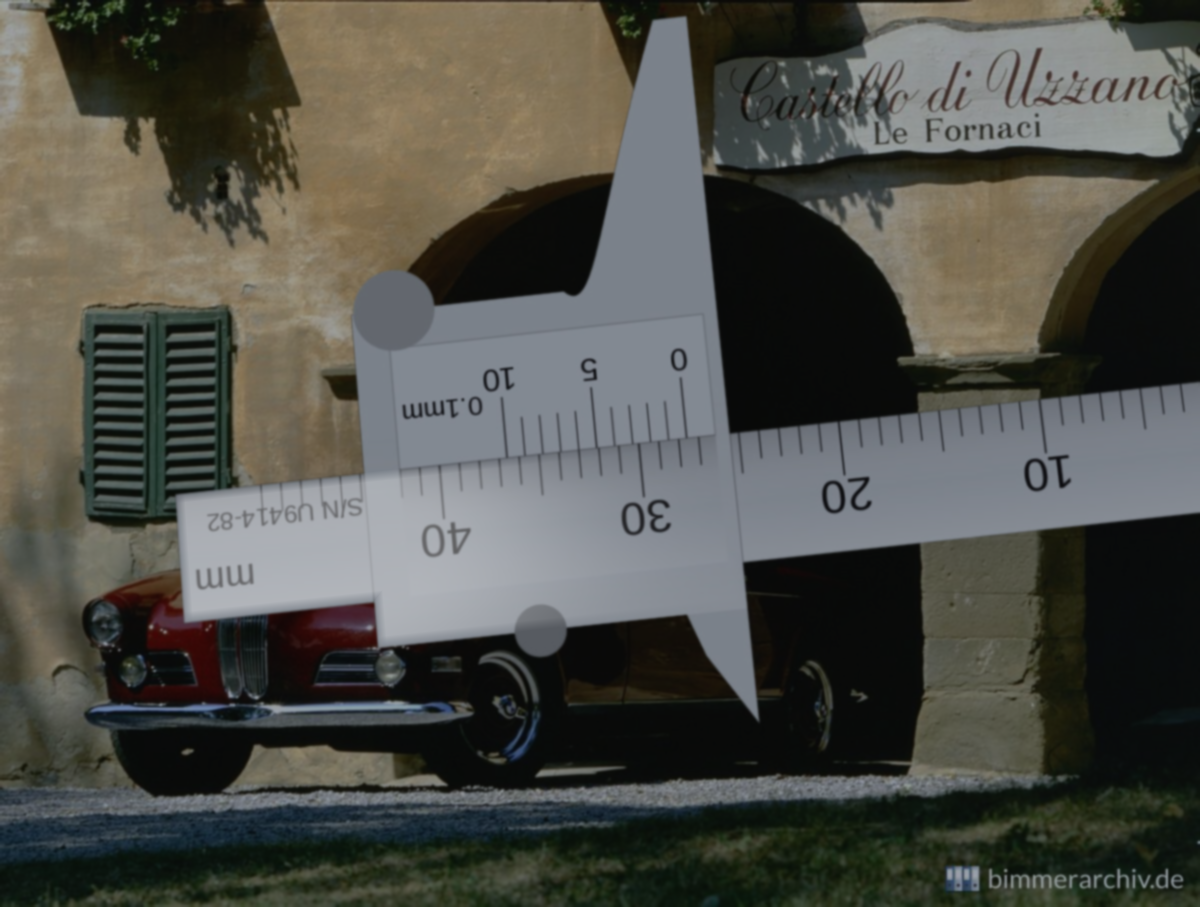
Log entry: 27.6 mm
